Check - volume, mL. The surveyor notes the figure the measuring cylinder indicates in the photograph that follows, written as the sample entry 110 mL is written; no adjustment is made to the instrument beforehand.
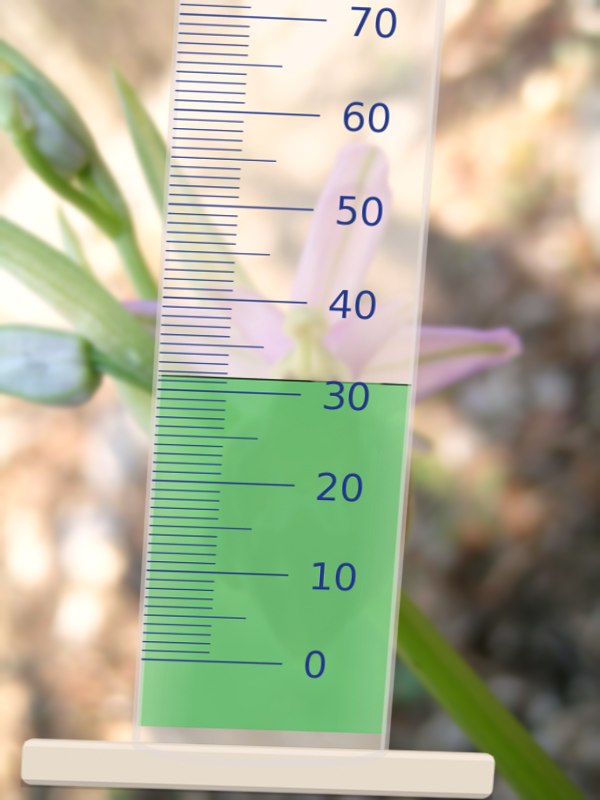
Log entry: 31.5 mL
